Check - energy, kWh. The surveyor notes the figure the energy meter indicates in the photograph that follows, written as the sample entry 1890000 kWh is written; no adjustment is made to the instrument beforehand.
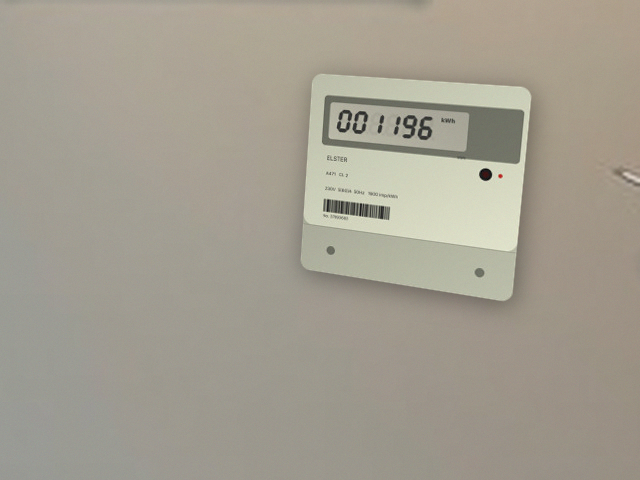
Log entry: 1196 kWh
